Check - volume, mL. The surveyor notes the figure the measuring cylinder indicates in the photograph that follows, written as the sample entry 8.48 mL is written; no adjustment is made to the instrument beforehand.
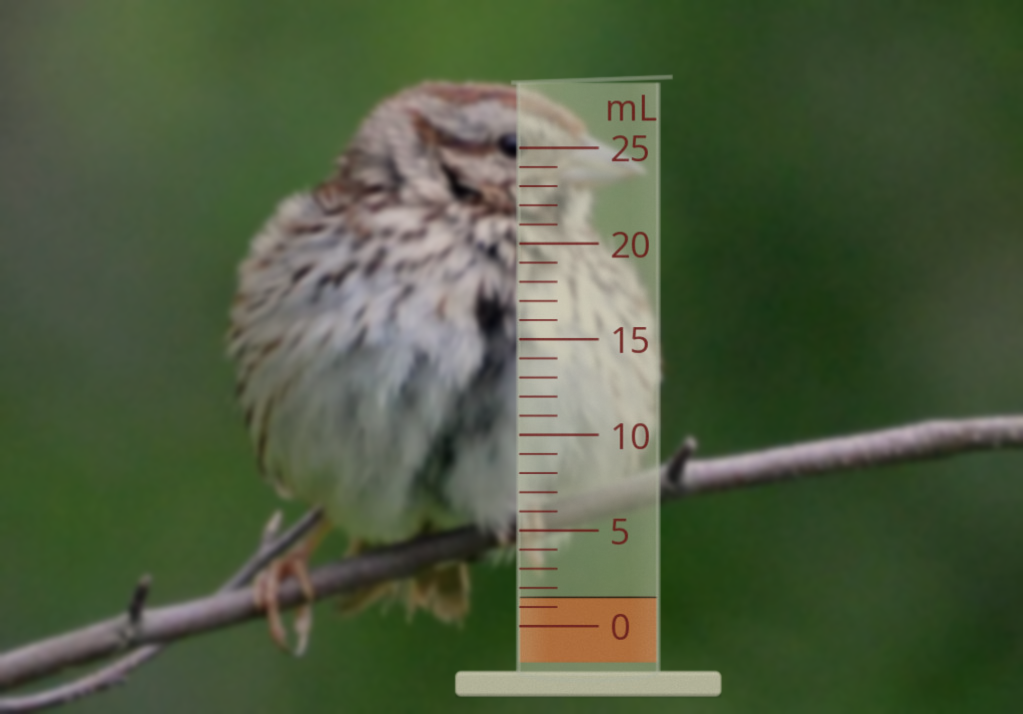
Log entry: 1.5 mL
